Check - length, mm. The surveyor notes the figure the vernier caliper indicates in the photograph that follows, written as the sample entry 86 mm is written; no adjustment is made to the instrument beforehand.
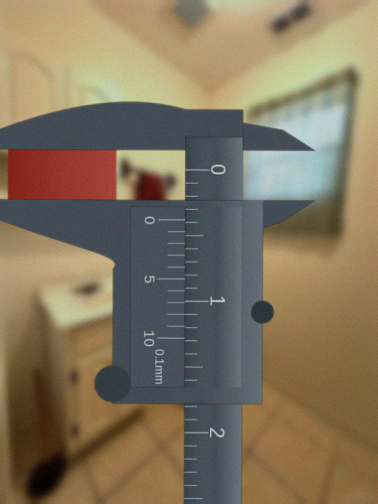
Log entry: 3.8 mm
